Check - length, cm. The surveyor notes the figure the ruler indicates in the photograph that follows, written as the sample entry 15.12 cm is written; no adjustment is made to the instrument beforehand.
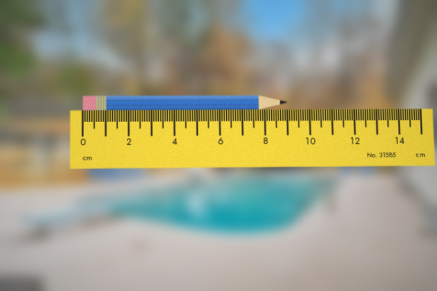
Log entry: 9 cm
